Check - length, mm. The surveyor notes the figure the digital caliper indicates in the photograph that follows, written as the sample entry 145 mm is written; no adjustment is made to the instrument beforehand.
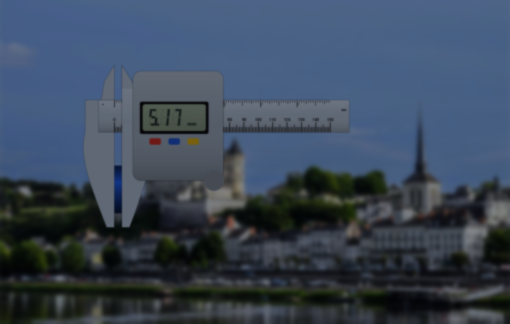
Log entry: 5.17 mm
